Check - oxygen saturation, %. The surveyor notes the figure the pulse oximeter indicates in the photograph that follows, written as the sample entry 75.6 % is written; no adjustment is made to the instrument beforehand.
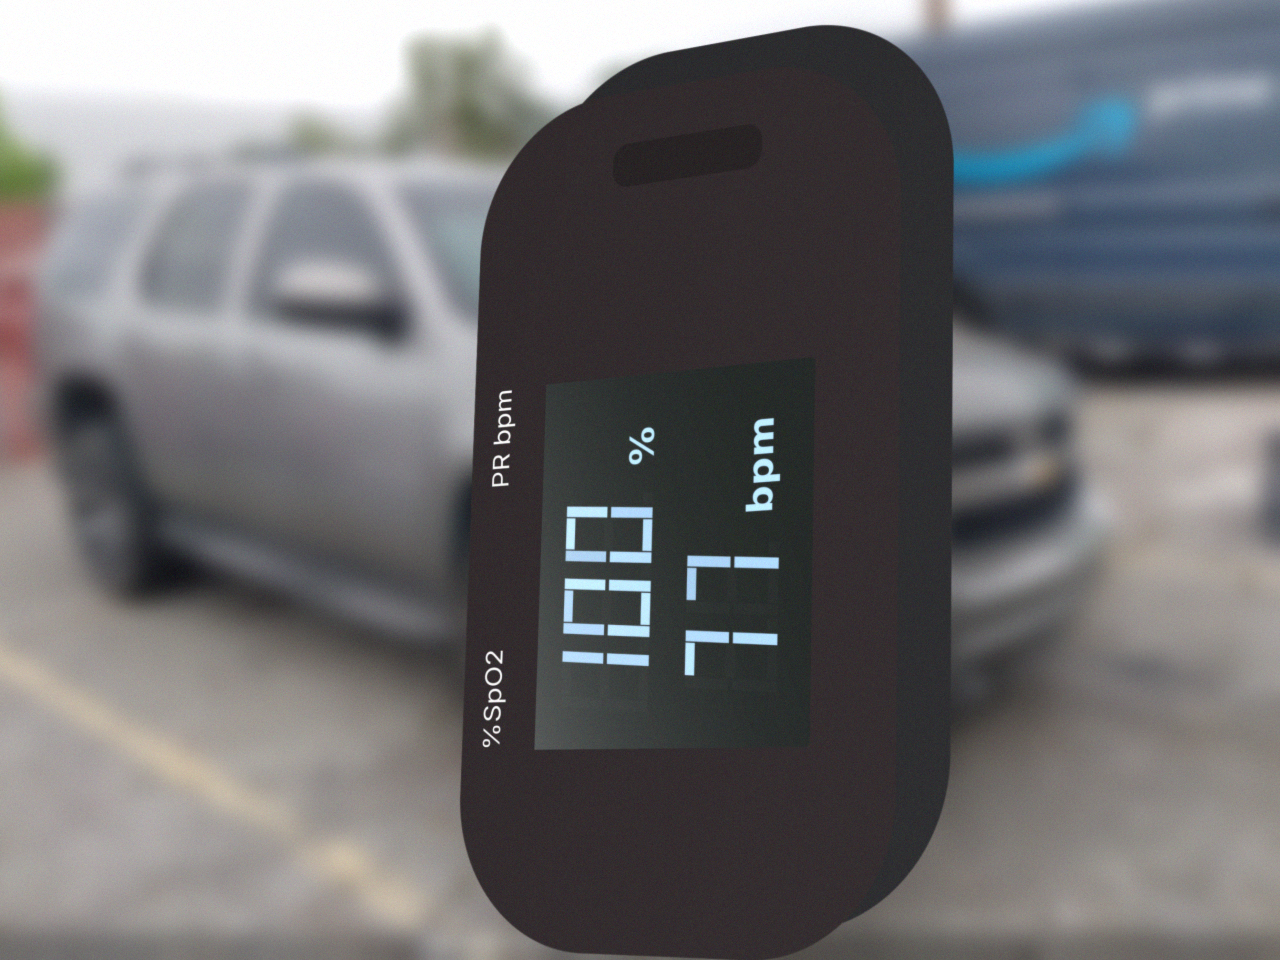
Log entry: 100 %
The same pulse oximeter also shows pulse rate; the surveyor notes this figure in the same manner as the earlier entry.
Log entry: 77 bpm
